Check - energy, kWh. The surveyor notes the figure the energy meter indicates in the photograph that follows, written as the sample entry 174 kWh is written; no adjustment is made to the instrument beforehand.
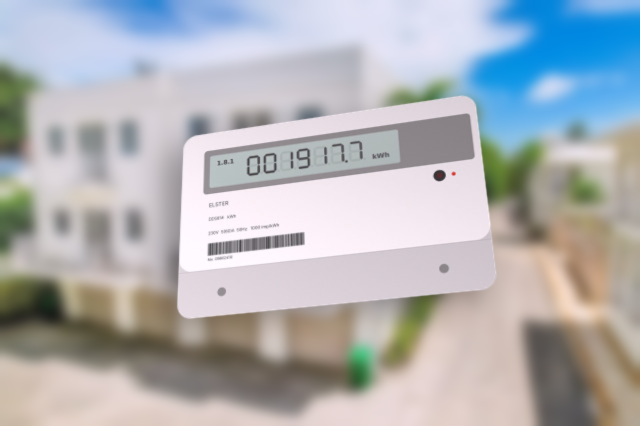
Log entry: 1917.7 kWh
